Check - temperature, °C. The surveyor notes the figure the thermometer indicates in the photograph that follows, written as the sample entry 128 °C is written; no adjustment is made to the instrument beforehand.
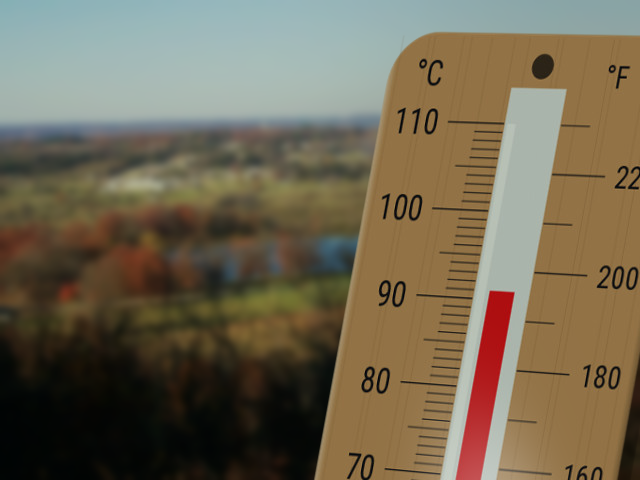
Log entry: 91 °C
